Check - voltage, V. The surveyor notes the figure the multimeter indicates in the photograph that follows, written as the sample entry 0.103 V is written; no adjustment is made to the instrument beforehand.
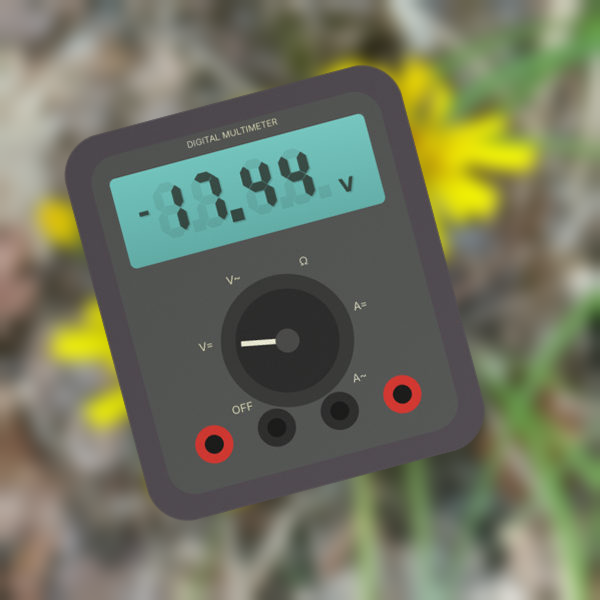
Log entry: -17.44 V
